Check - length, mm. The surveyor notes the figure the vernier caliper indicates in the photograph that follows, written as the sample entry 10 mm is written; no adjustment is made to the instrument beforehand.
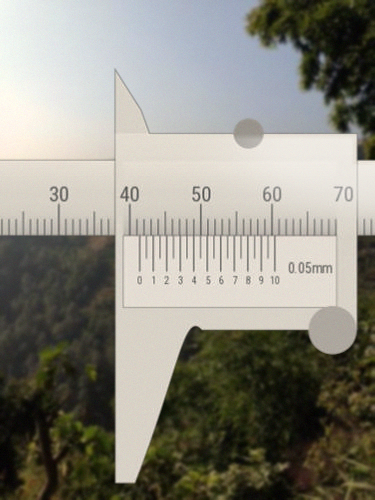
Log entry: 41.4 mm
